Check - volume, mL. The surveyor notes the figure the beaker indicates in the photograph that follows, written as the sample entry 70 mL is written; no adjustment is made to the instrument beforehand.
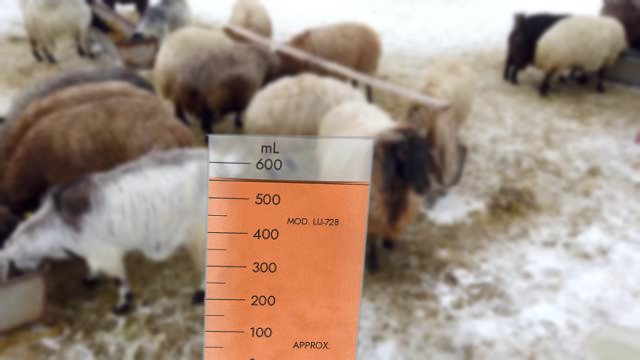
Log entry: 550 mL
